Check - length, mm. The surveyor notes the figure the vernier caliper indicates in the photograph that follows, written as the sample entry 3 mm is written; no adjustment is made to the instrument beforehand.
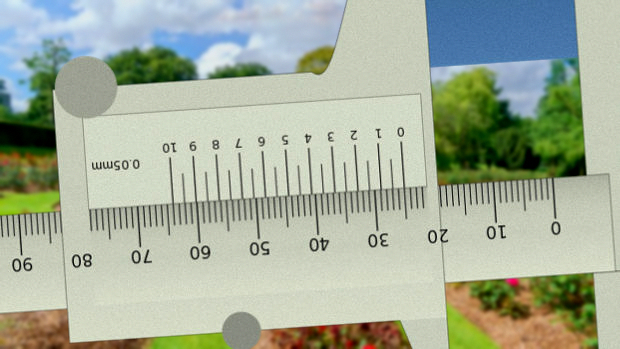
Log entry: 25.0 mm
